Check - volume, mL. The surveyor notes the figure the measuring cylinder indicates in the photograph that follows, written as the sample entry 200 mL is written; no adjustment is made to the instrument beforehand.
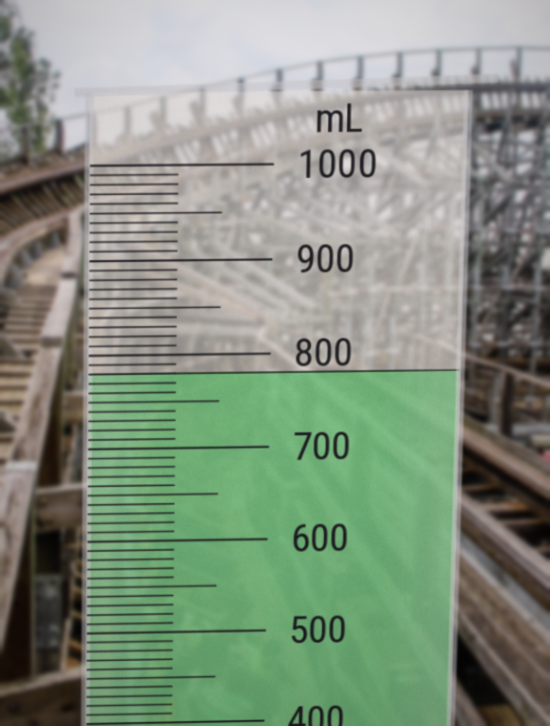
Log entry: 780 mL
